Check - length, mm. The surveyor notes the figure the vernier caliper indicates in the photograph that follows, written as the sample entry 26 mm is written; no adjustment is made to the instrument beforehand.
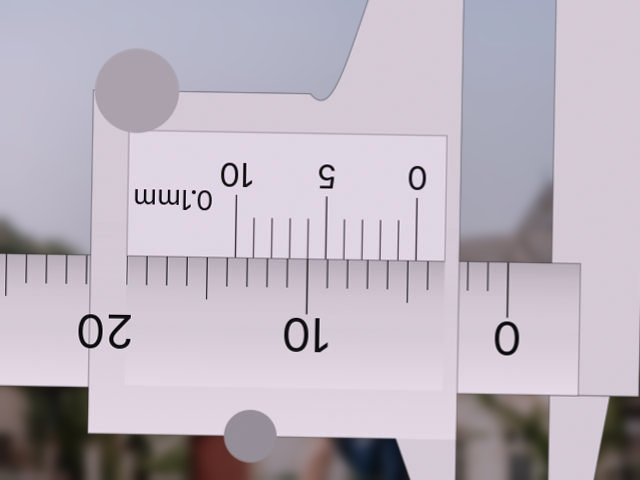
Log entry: 4.6 mm
